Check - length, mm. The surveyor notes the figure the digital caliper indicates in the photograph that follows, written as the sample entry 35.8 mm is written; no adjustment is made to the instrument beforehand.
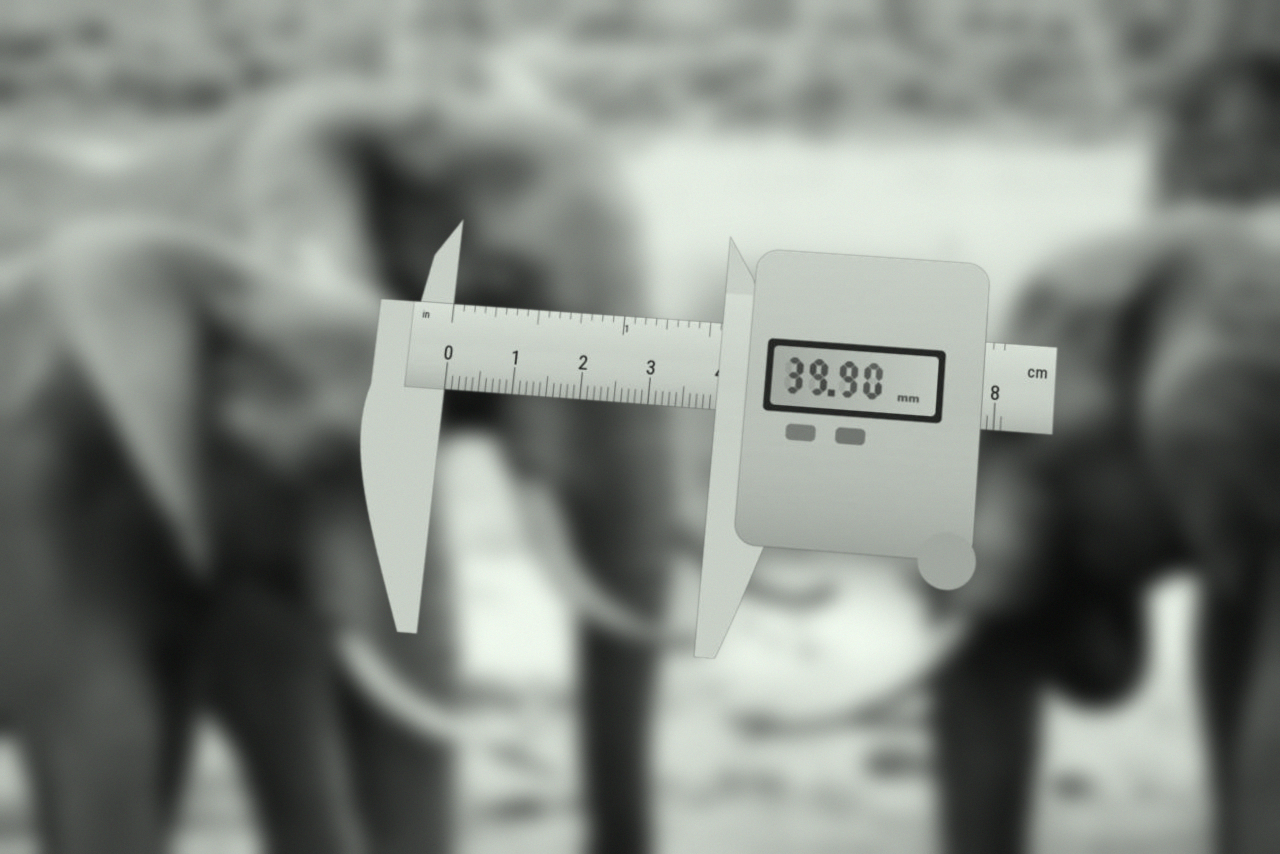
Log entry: 39.90 mm
